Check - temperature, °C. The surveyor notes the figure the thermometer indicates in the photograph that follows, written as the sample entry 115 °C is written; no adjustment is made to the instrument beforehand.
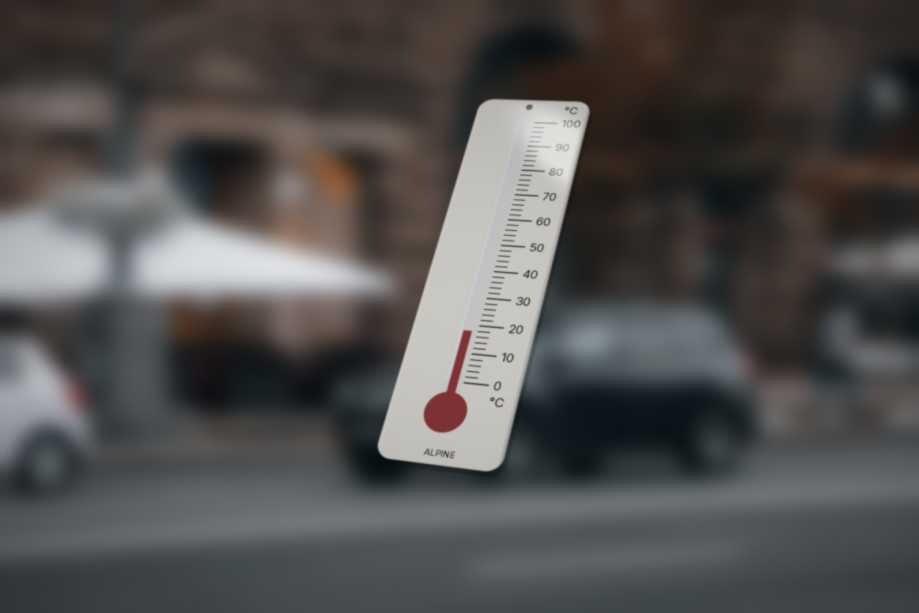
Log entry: 18 °C
